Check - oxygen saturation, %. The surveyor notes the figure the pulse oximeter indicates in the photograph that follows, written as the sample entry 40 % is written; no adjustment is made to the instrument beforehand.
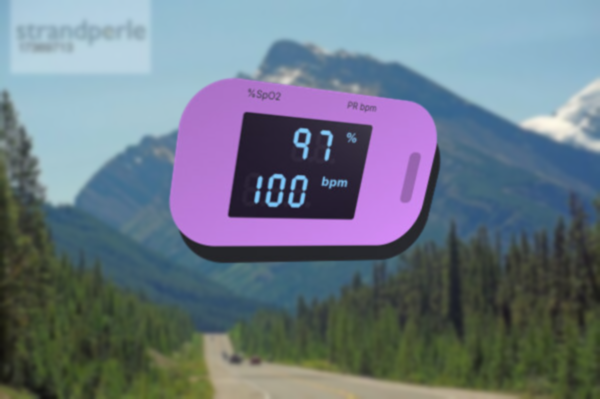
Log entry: 97 %
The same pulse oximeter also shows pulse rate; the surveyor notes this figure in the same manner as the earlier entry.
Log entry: 100 bpm
